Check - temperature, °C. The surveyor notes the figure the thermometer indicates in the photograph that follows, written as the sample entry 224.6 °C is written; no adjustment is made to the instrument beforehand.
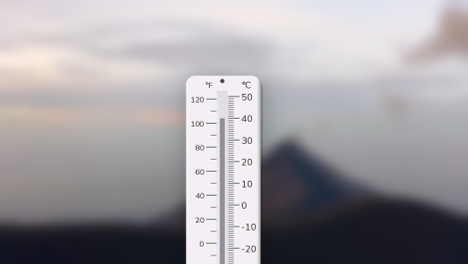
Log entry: 40 °C
